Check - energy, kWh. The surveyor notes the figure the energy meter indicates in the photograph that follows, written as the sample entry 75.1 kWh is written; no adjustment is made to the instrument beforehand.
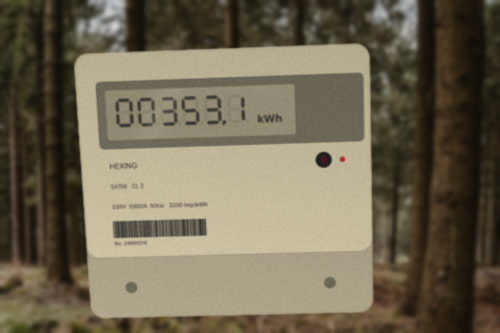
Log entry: 353.1 kWh
